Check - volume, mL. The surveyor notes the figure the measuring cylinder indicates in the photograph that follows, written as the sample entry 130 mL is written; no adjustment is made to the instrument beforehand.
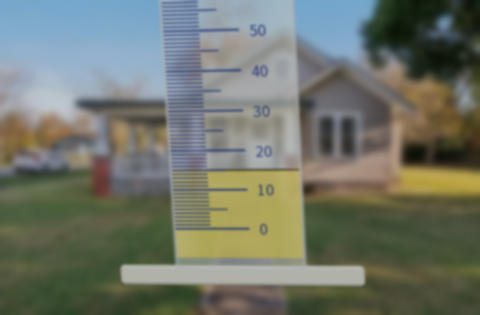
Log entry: 15 mL
